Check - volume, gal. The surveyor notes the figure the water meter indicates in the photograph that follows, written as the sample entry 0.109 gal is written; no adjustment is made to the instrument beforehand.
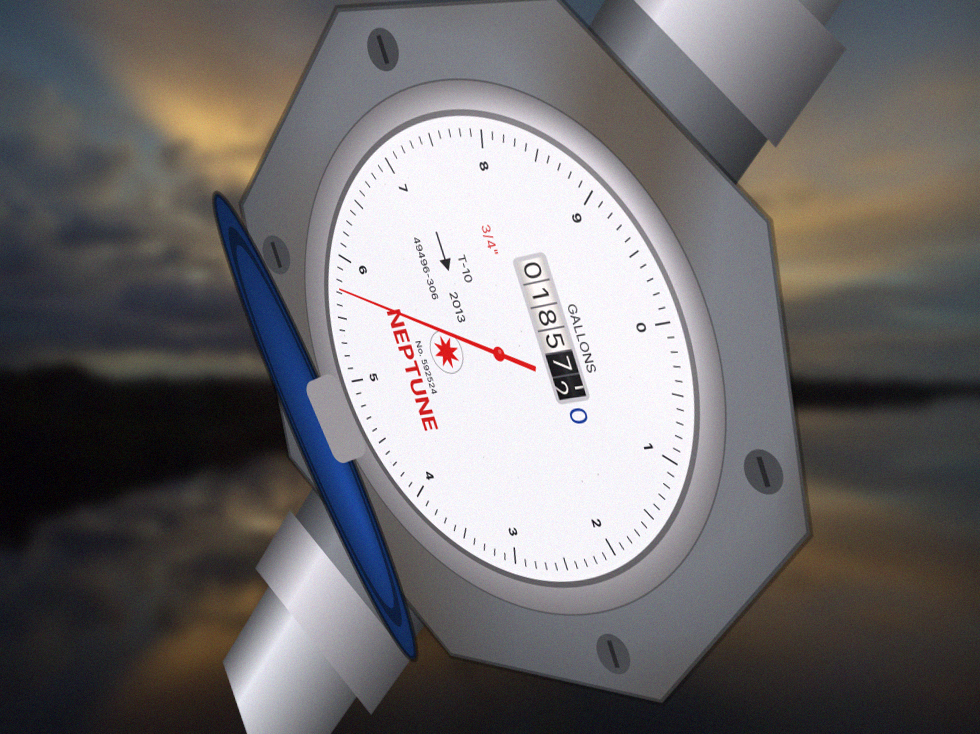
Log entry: 185715.7 gal
